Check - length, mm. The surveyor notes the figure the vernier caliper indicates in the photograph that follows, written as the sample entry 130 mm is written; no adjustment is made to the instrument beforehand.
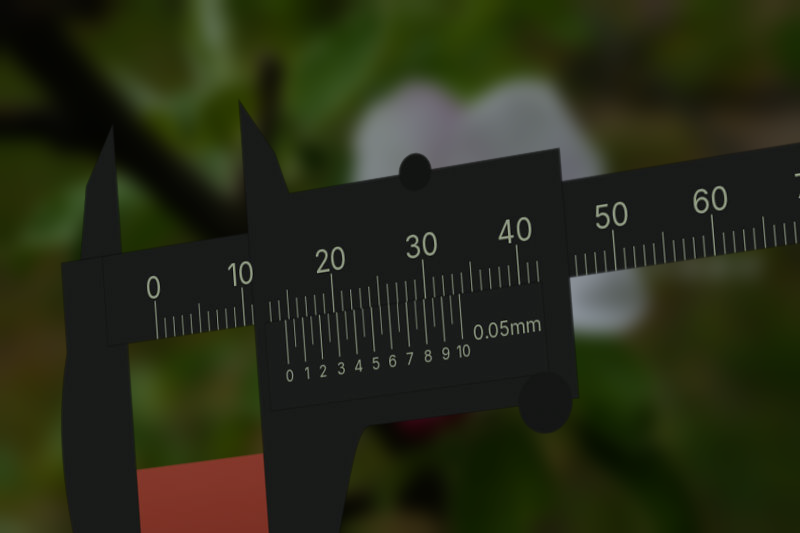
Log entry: 14.6 mm
